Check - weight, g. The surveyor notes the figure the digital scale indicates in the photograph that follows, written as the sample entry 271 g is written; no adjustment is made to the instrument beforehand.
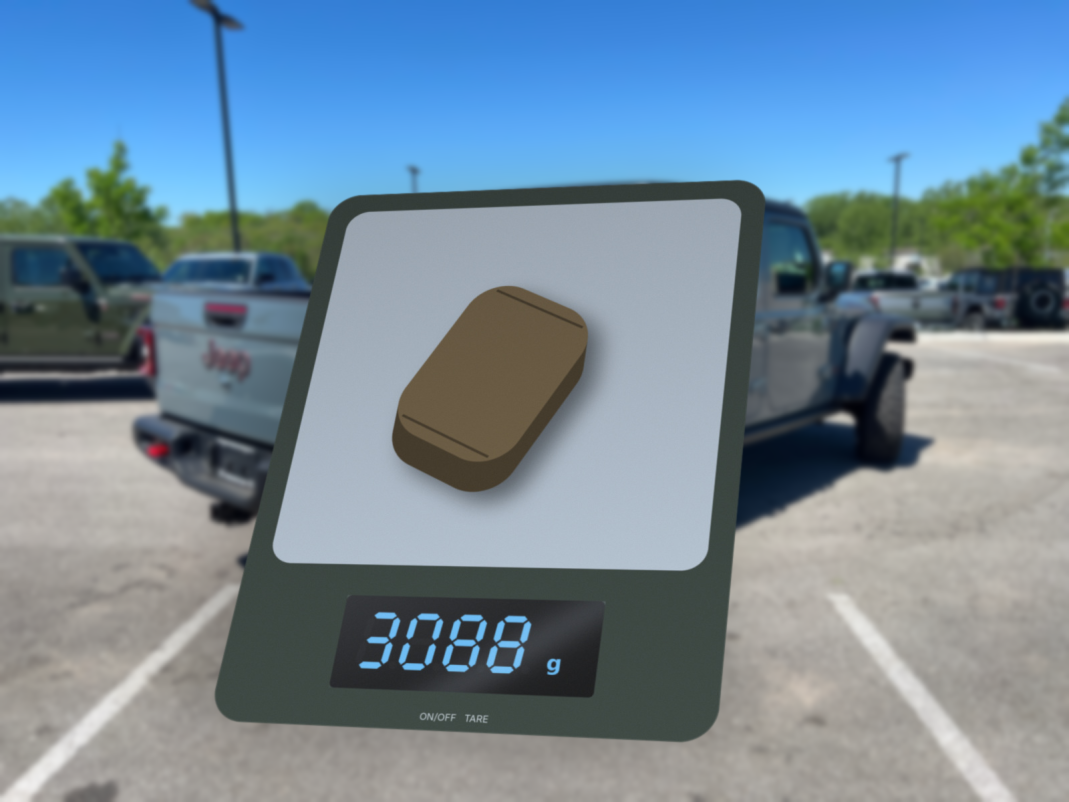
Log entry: 3088 g
